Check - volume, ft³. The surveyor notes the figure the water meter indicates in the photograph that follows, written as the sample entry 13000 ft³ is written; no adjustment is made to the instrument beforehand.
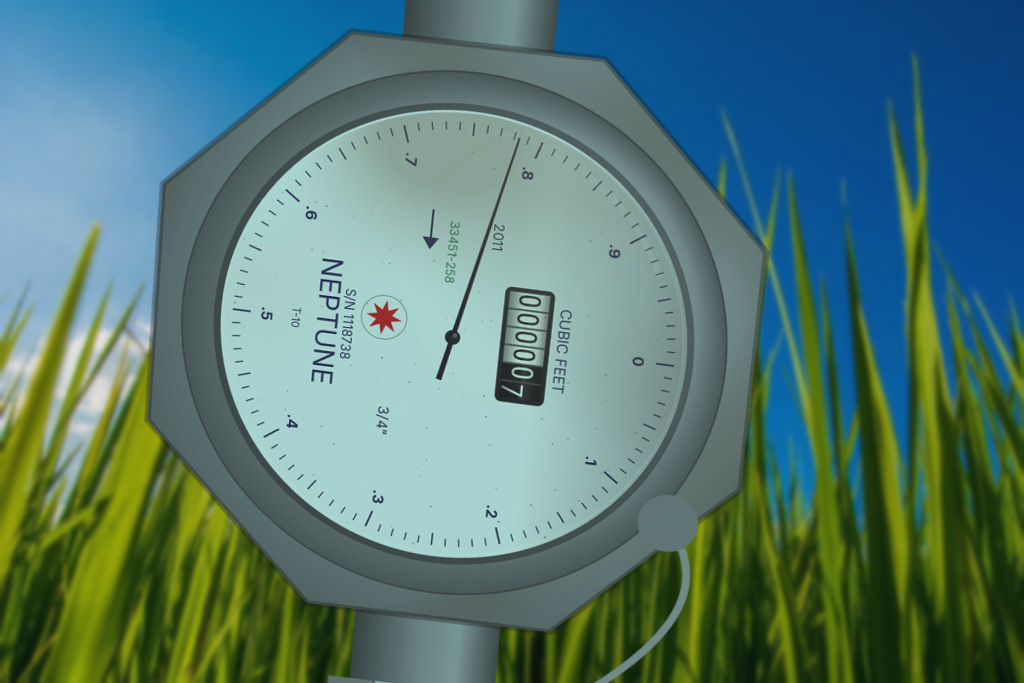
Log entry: 6.78 ft³
